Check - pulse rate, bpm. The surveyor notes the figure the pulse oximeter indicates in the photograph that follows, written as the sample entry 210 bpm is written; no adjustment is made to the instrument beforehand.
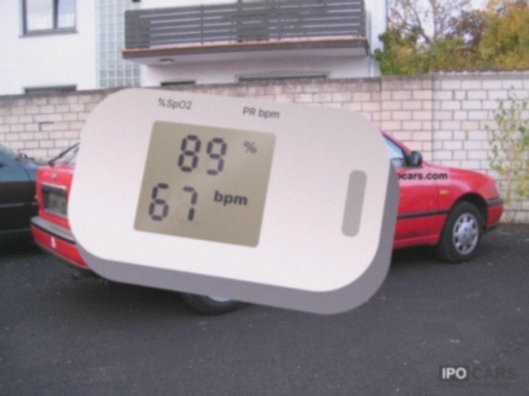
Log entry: 67 bpm
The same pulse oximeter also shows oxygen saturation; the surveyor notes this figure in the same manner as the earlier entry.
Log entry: 89 %
